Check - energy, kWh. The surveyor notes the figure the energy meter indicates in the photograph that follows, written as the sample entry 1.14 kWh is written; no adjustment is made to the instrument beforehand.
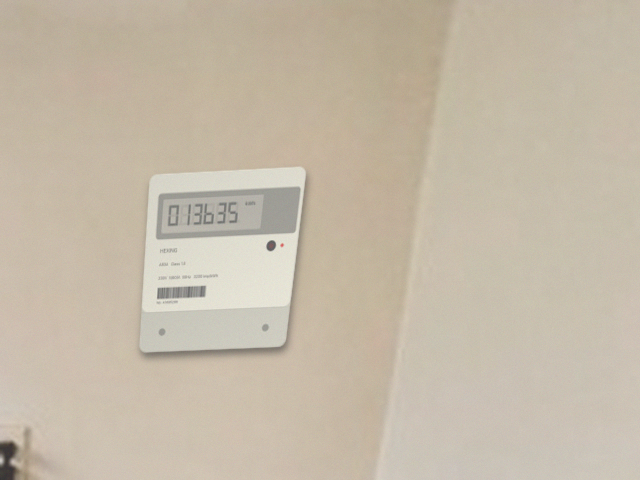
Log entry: 13635 kWh
